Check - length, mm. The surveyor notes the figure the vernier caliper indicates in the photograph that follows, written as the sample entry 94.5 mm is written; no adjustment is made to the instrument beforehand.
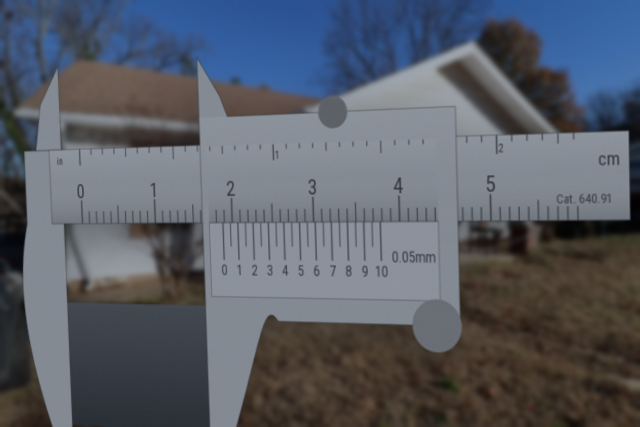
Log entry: 18.8 mm
